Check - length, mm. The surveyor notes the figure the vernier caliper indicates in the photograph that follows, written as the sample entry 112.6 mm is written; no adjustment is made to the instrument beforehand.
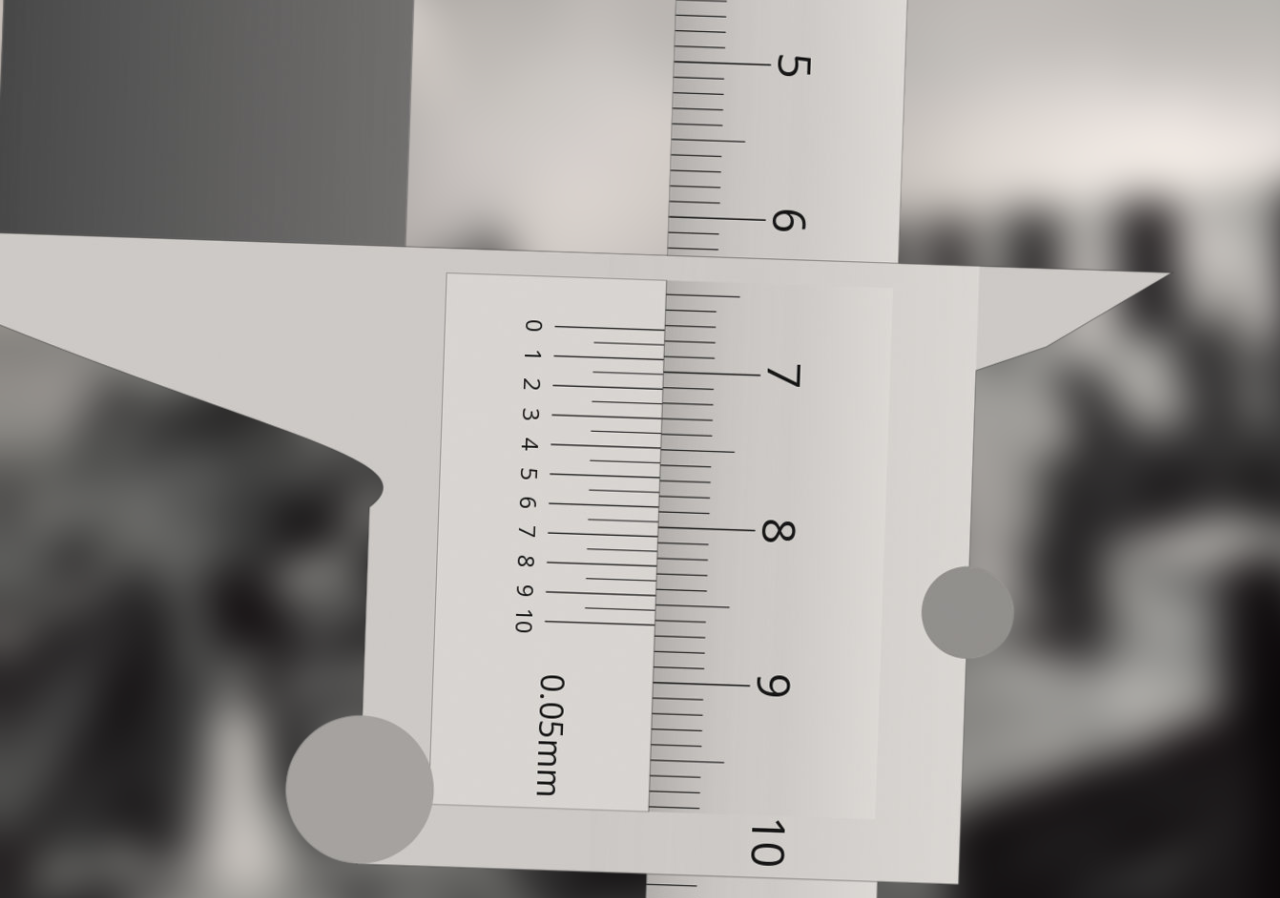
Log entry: 67.3 mm
